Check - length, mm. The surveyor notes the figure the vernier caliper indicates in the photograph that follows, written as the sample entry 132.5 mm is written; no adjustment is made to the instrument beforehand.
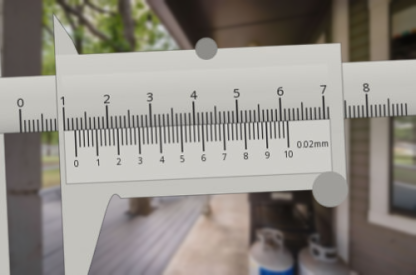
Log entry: 12.5 mm
